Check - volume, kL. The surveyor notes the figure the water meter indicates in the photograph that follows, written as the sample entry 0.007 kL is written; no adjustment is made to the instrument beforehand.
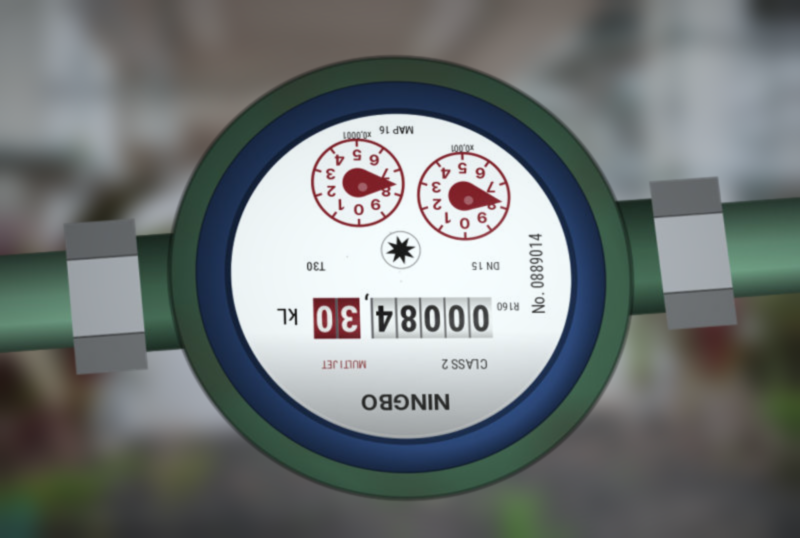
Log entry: 84.3077 kL
